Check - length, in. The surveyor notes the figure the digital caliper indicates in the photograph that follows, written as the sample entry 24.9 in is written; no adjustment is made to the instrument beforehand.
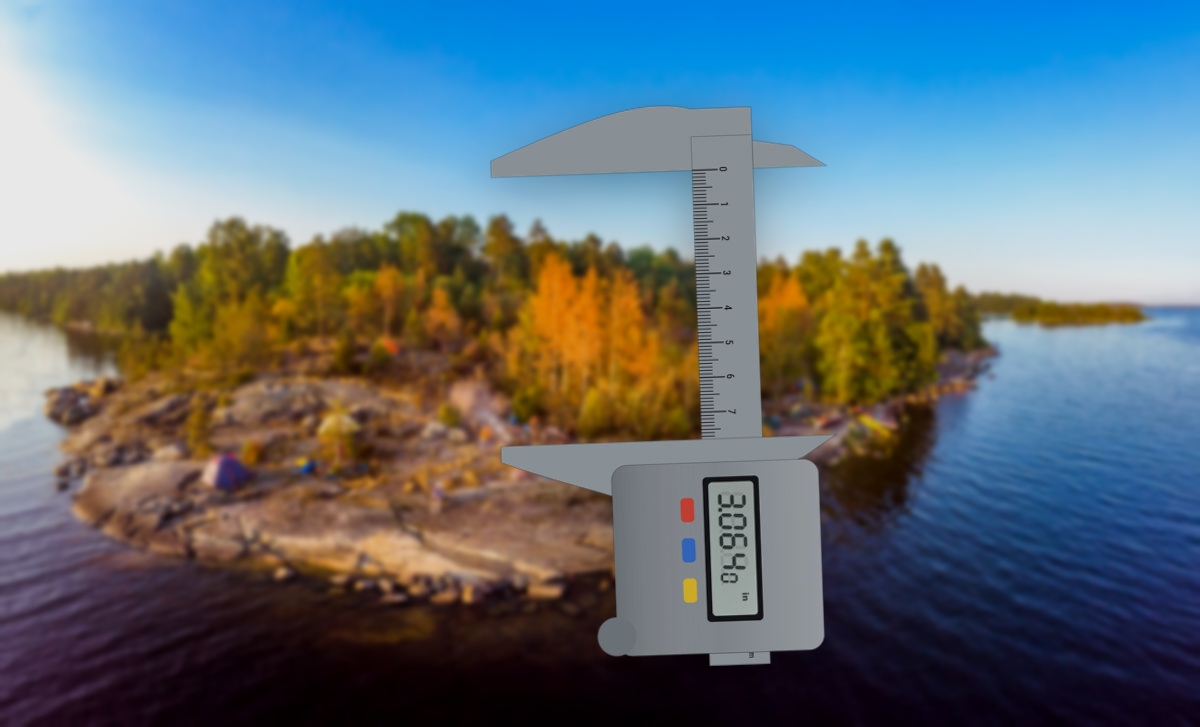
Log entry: 3.0640 in
